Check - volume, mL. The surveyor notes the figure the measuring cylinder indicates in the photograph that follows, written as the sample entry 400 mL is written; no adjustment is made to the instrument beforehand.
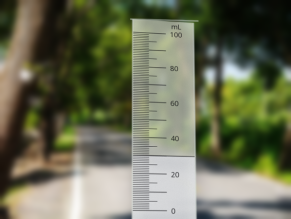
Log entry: 30 mL
